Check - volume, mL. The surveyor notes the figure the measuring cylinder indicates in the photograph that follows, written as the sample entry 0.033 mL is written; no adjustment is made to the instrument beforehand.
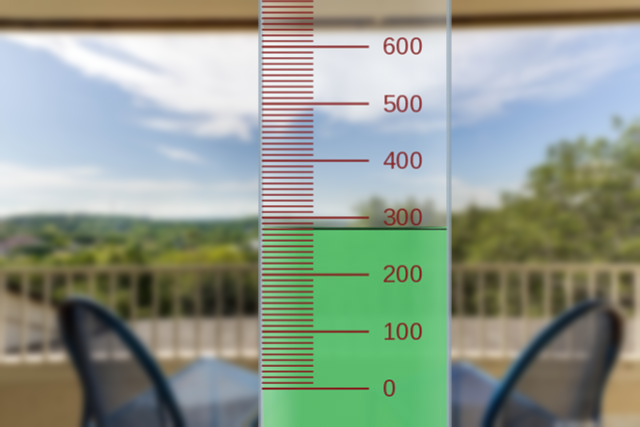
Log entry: 280 mL
